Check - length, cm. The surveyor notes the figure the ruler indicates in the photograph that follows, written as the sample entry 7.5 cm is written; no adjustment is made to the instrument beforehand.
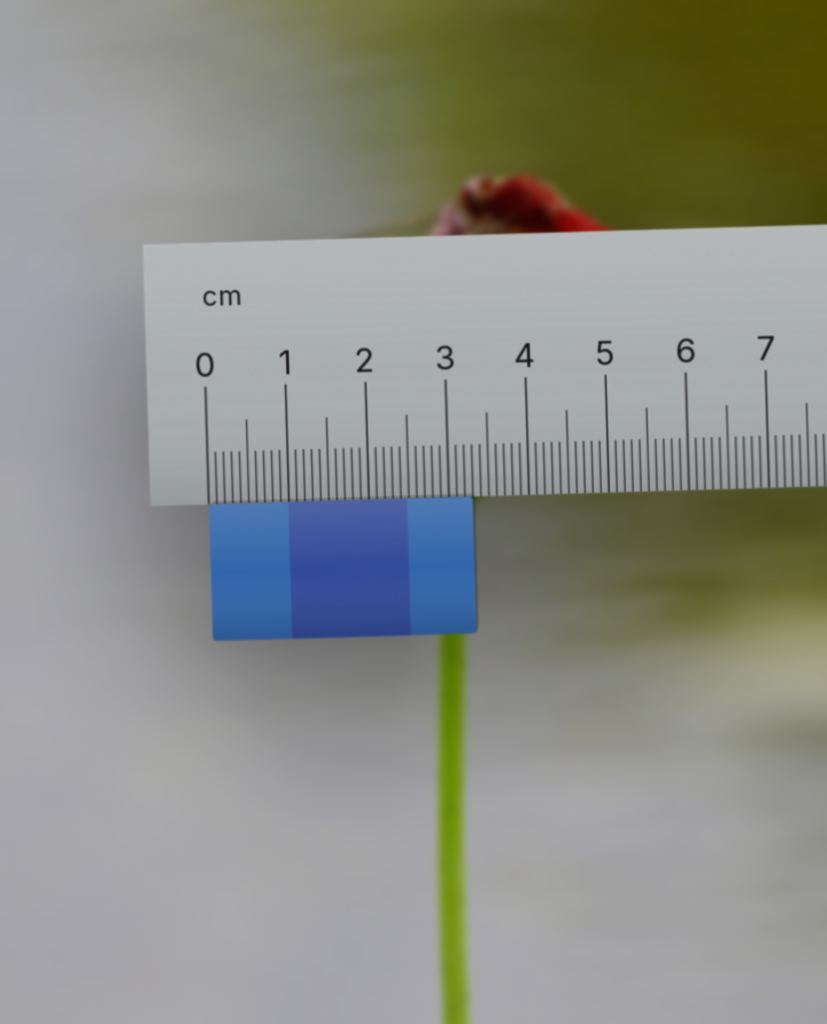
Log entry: 3.3 cm
